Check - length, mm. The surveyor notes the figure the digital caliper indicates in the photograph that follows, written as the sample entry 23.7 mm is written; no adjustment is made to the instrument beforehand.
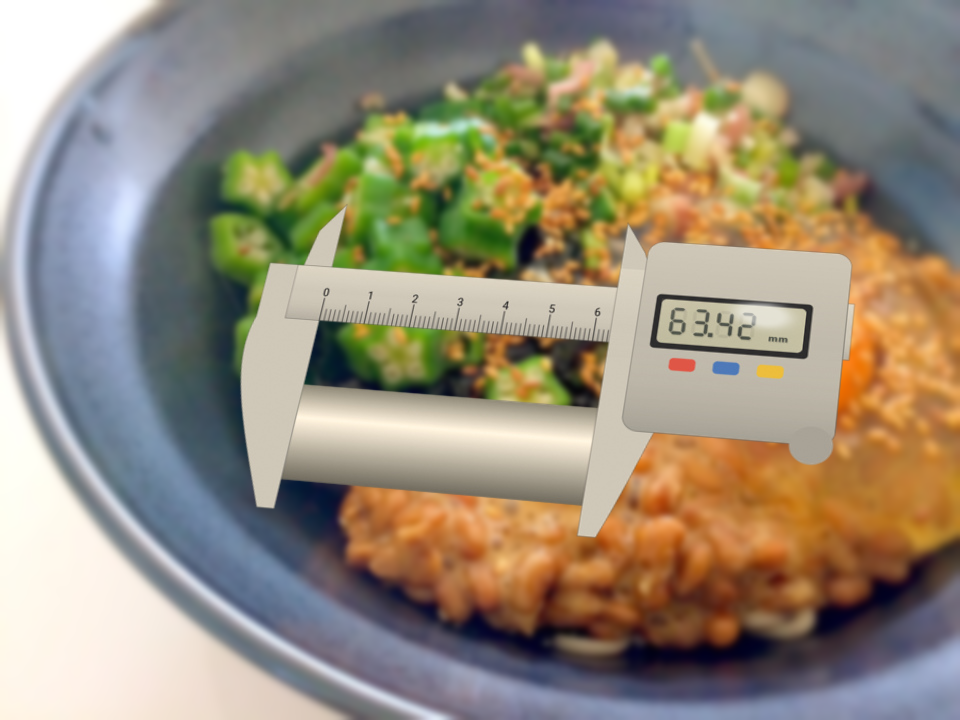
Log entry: 63.42 mm
